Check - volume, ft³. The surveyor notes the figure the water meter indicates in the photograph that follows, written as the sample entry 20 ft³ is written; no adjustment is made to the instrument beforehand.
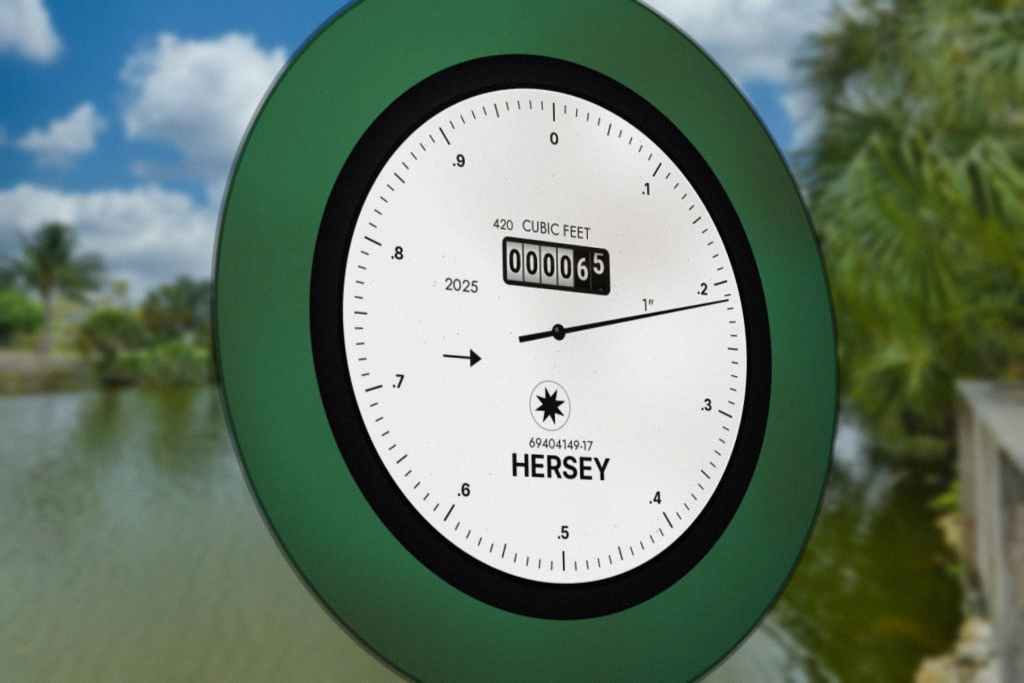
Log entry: 65.21 ft³
